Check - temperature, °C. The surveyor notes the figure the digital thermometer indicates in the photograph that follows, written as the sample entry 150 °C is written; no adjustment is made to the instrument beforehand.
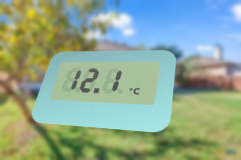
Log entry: 12.1 °C
